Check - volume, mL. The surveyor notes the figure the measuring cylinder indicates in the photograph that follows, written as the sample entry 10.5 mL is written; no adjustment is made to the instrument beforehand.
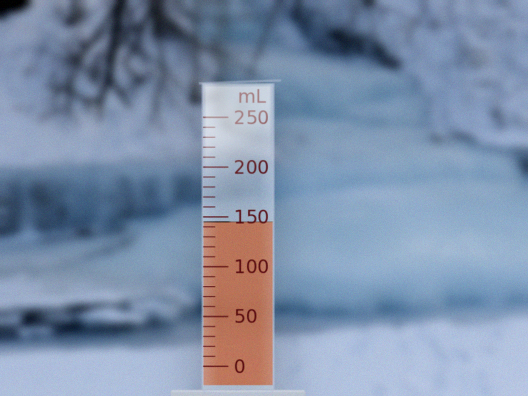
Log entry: 145 mL
